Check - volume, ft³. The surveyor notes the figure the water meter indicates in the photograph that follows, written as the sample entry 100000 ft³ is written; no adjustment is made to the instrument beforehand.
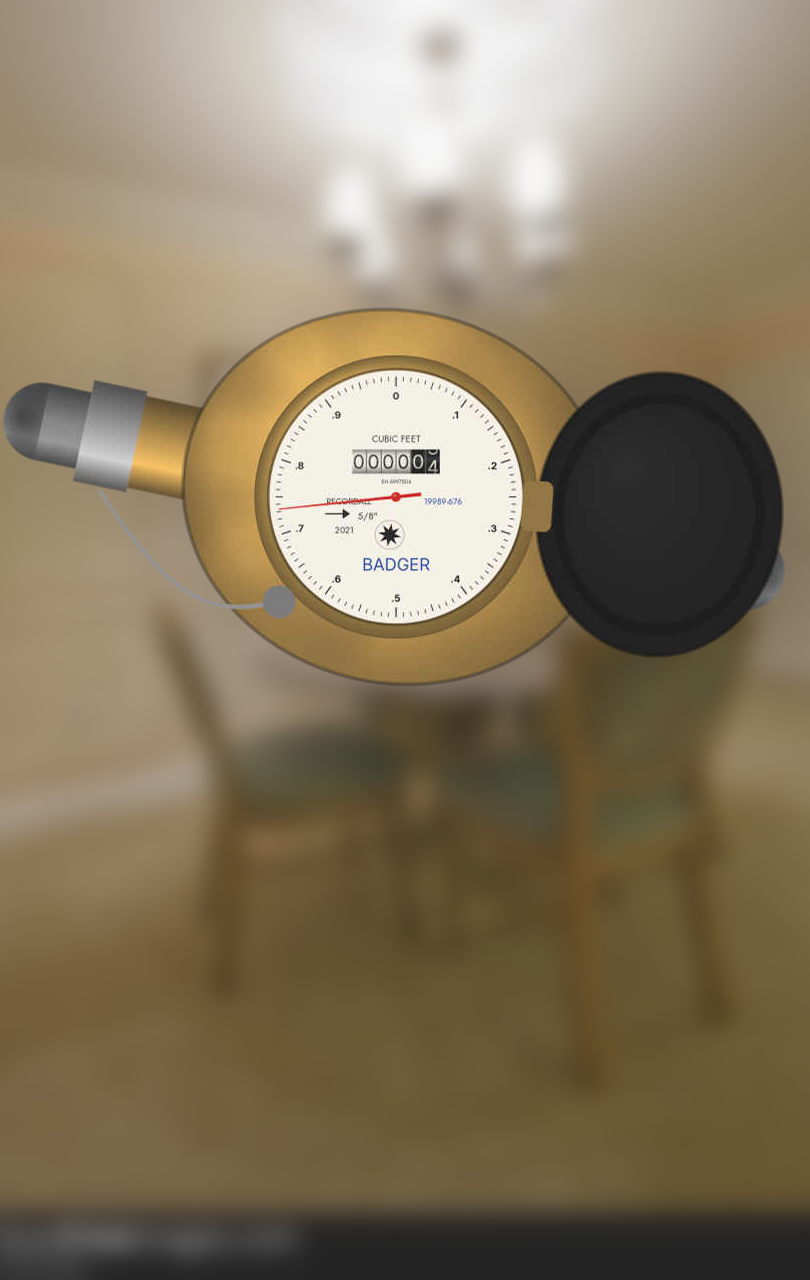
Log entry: 3.73 ft³
